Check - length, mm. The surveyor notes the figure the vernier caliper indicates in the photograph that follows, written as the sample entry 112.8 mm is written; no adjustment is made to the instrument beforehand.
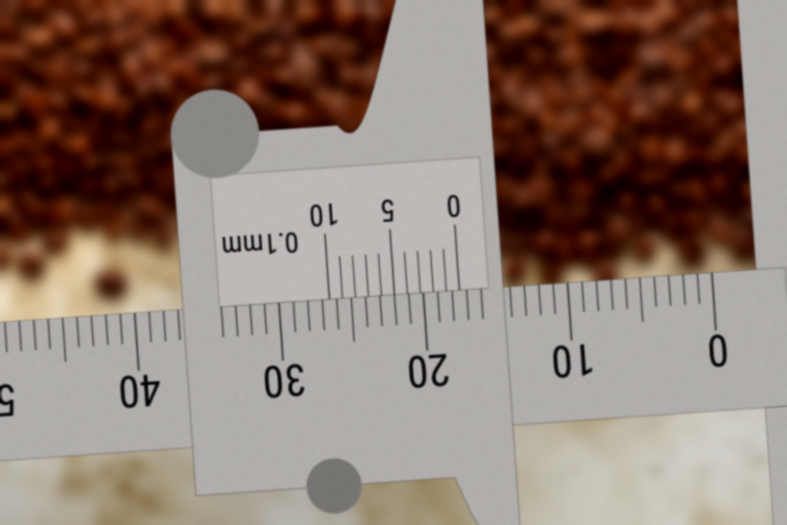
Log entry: 17.5 mm
